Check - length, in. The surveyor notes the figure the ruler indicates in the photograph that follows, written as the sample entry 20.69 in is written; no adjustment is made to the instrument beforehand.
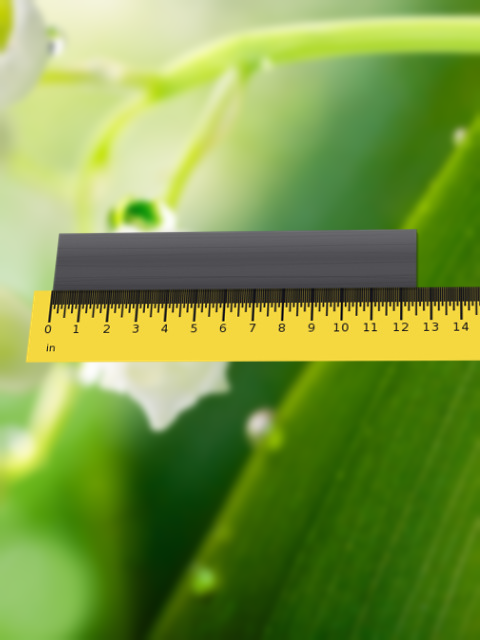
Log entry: 12.5 in
